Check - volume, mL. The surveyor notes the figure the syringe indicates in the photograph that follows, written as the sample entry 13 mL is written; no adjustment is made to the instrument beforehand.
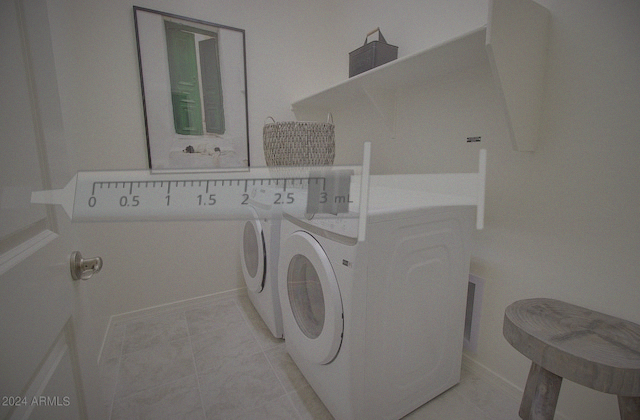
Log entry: 2.8 mL
